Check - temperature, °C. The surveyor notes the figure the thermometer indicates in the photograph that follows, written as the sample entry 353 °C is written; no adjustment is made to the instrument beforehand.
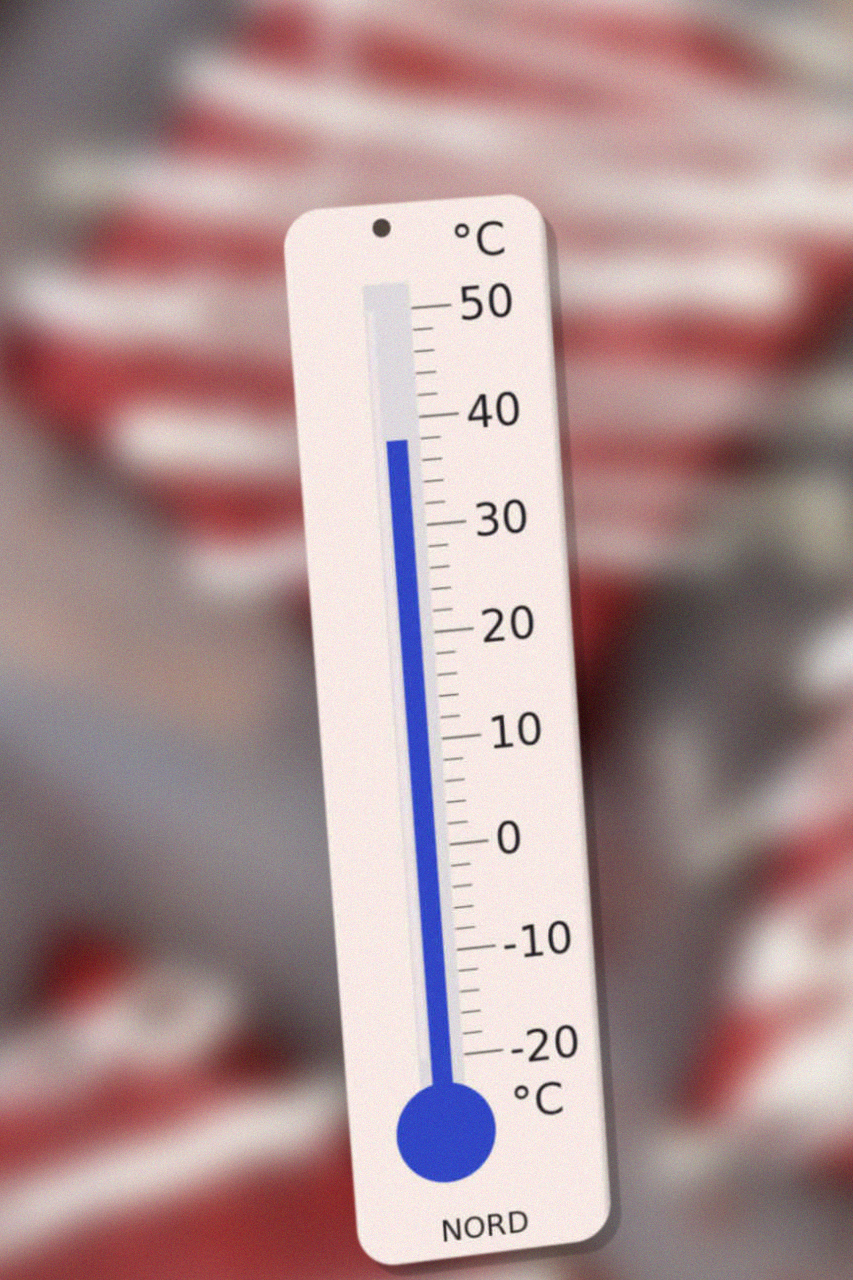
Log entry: 38 °C
